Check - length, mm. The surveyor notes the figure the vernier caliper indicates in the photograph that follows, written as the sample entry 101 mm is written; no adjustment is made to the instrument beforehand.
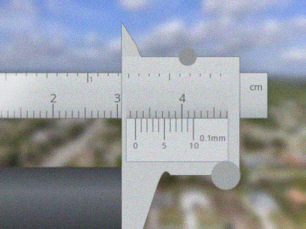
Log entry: 32.8 mm
